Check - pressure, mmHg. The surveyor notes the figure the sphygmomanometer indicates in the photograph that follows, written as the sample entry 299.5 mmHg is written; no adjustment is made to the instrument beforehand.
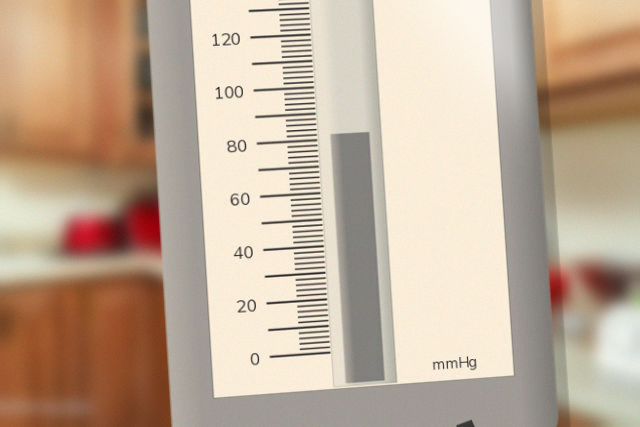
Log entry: 82 mmHg
